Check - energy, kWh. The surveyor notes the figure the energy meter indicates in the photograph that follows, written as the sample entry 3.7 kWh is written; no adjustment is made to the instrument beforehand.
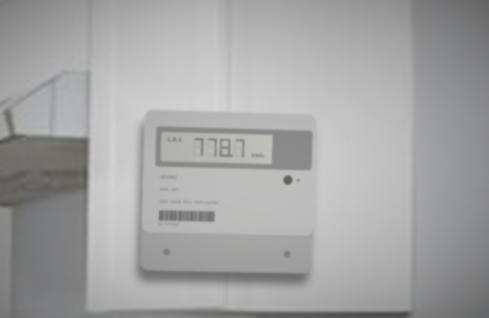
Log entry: 778.7 kWh
